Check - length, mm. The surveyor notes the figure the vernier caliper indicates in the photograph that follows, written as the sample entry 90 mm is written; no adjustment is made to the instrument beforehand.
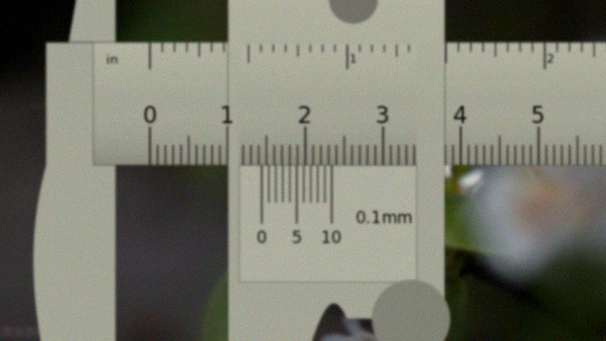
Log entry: 14.4 mm
